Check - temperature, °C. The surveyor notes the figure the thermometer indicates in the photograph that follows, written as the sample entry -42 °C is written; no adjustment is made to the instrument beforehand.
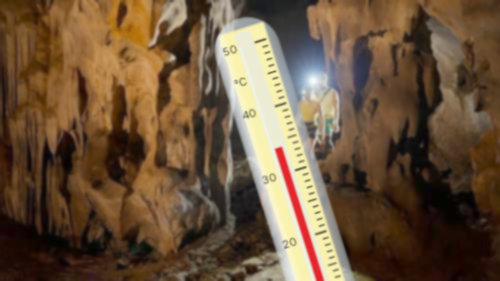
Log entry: 34 °C
